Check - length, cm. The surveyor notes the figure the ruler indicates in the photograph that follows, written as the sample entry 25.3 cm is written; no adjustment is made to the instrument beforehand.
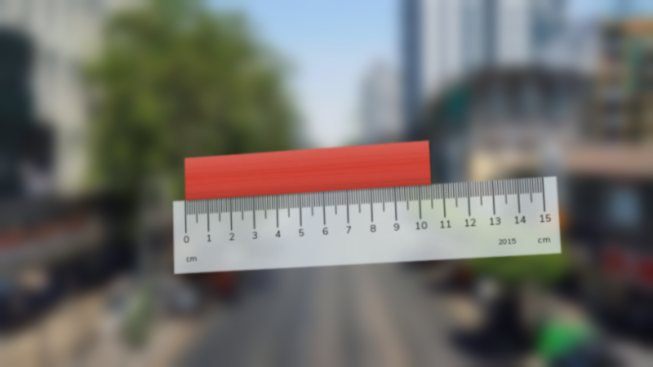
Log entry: 10.5 cm
